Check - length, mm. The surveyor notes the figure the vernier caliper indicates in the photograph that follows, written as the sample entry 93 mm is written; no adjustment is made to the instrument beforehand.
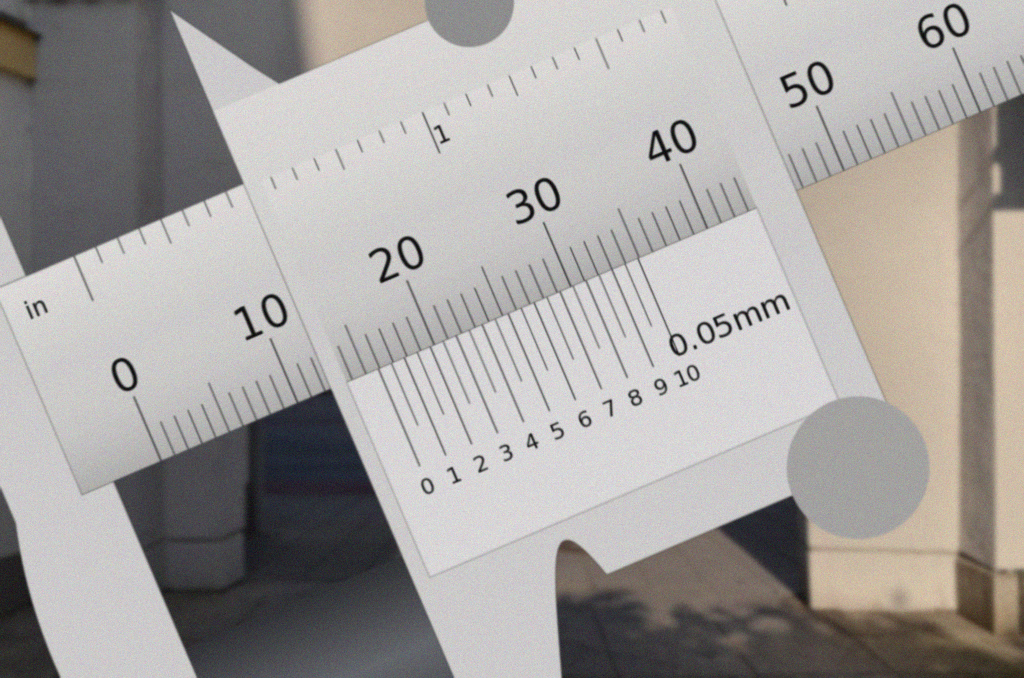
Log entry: 15.9 mm
